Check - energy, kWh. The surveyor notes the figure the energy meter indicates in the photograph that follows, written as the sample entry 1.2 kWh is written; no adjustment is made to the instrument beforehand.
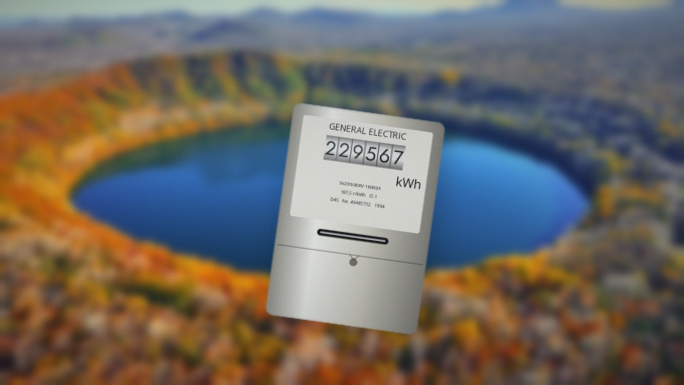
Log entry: 229567 kWh
